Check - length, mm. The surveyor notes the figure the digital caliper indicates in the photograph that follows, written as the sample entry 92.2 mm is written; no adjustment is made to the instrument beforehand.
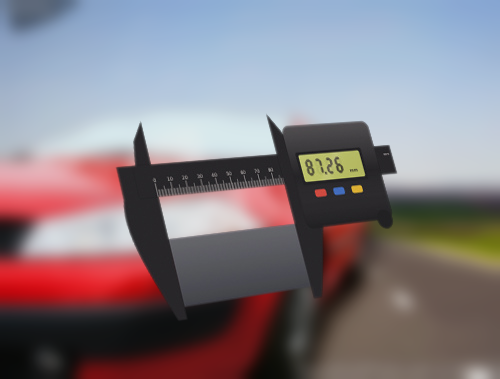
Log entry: 87.26 mm
